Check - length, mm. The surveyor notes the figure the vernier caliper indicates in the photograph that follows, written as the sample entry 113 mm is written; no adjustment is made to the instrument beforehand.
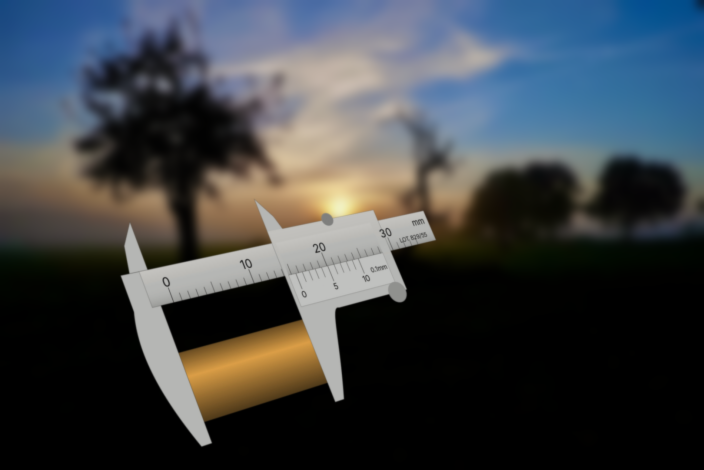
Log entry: 15.6 mm
